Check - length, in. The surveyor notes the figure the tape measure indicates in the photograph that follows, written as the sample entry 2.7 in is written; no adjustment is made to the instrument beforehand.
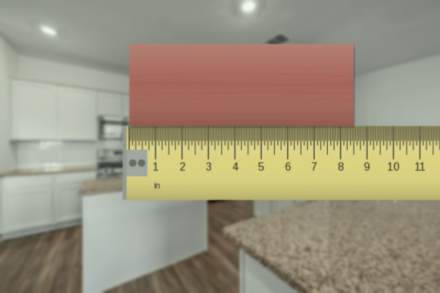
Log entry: 8.5 in
